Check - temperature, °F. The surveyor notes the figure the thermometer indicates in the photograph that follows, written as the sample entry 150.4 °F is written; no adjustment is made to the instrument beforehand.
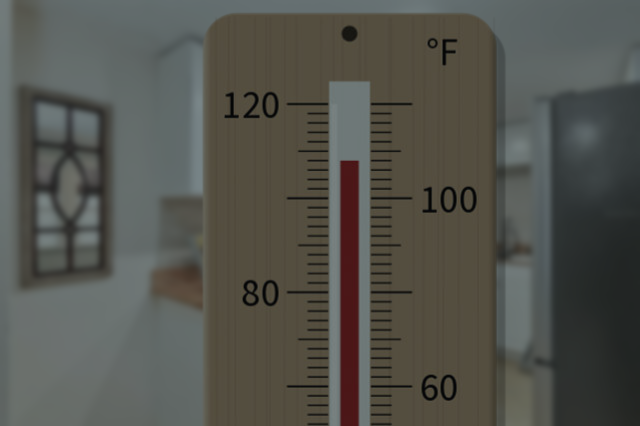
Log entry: 108 °F
